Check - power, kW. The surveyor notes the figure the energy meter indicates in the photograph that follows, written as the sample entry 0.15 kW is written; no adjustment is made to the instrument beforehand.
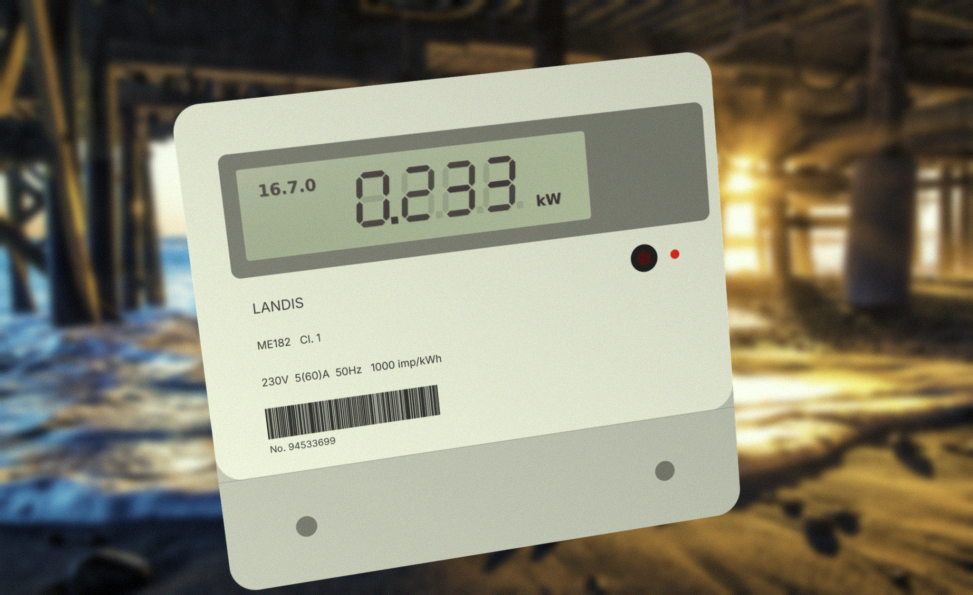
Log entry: 0.233 kW
